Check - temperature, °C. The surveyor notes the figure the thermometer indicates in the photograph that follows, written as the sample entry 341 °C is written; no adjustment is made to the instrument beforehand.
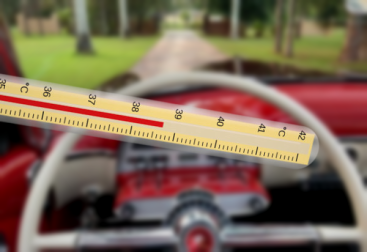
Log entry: 38.7 °C
